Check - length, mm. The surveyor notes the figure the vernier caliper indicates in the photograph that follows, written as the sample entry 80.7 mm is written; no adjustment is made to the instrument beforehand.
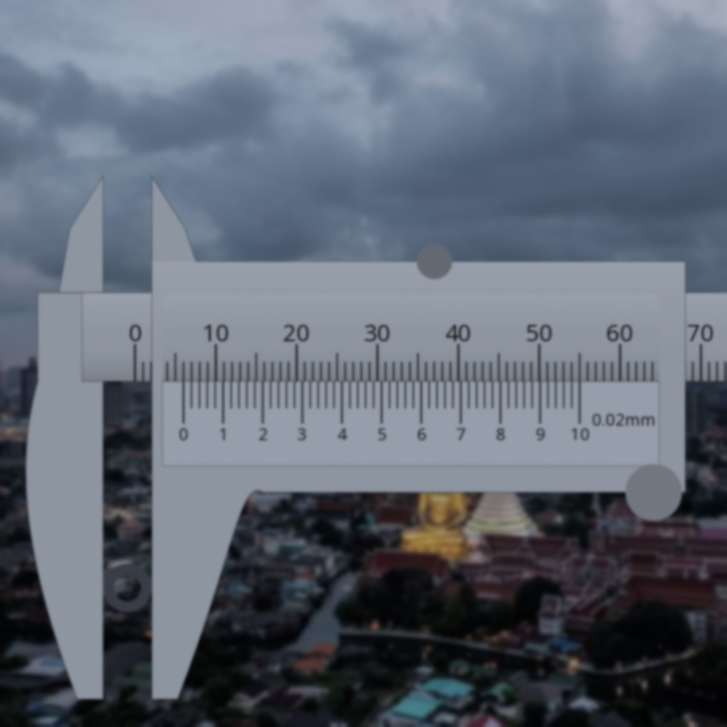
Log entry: 6.0 mm
